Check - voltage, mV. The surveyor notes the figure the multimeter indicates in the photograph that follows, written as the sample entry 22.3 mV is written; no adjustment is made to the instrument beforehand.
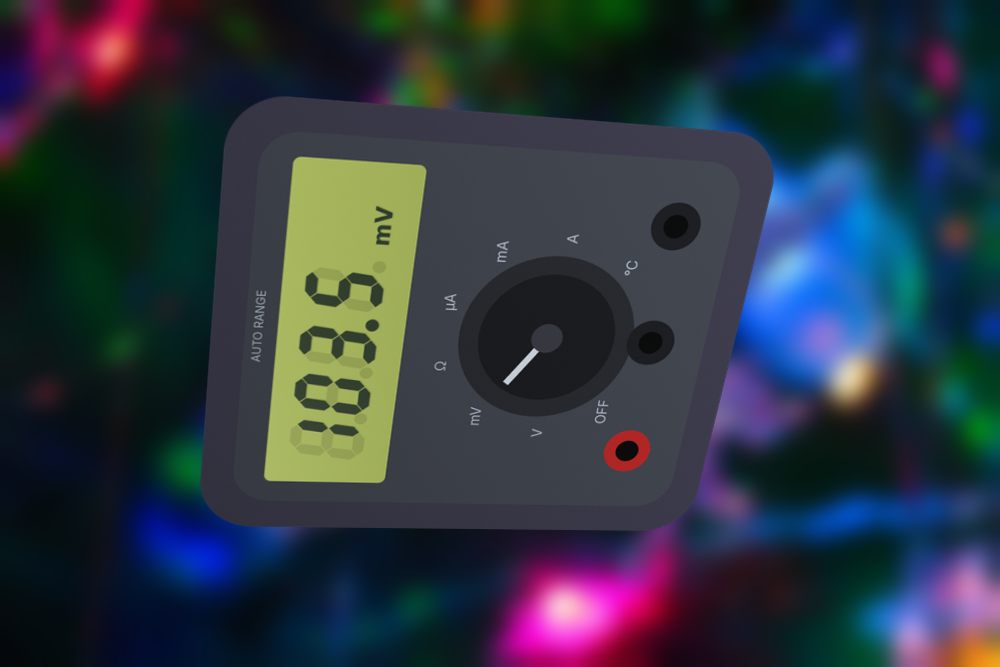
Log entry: 103.5 mV
